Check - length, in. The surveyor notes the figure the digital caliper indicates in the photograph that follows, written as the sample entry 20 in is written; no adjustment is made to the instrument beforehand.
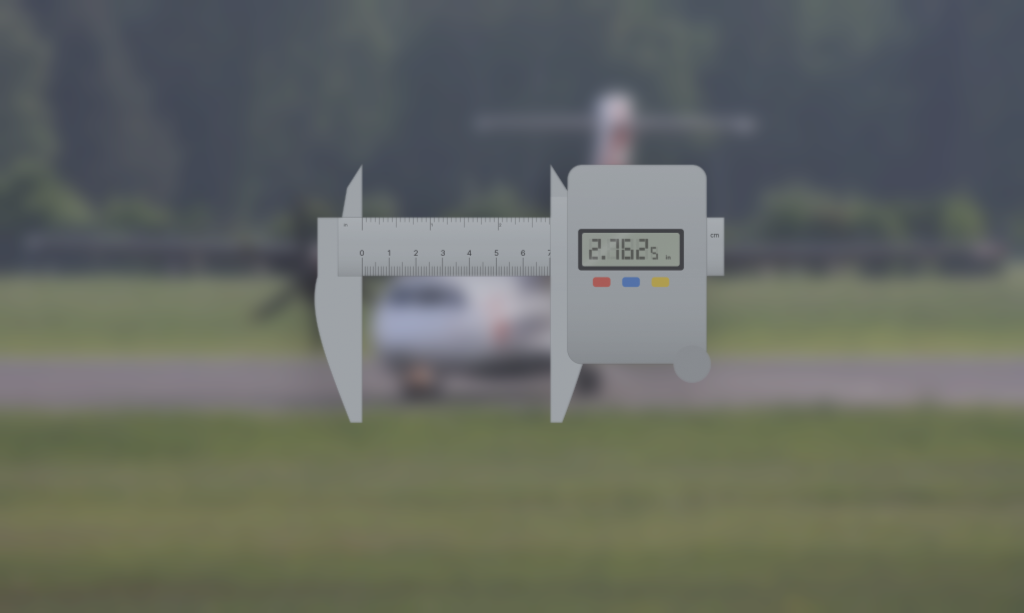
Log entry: 2.7625 in
